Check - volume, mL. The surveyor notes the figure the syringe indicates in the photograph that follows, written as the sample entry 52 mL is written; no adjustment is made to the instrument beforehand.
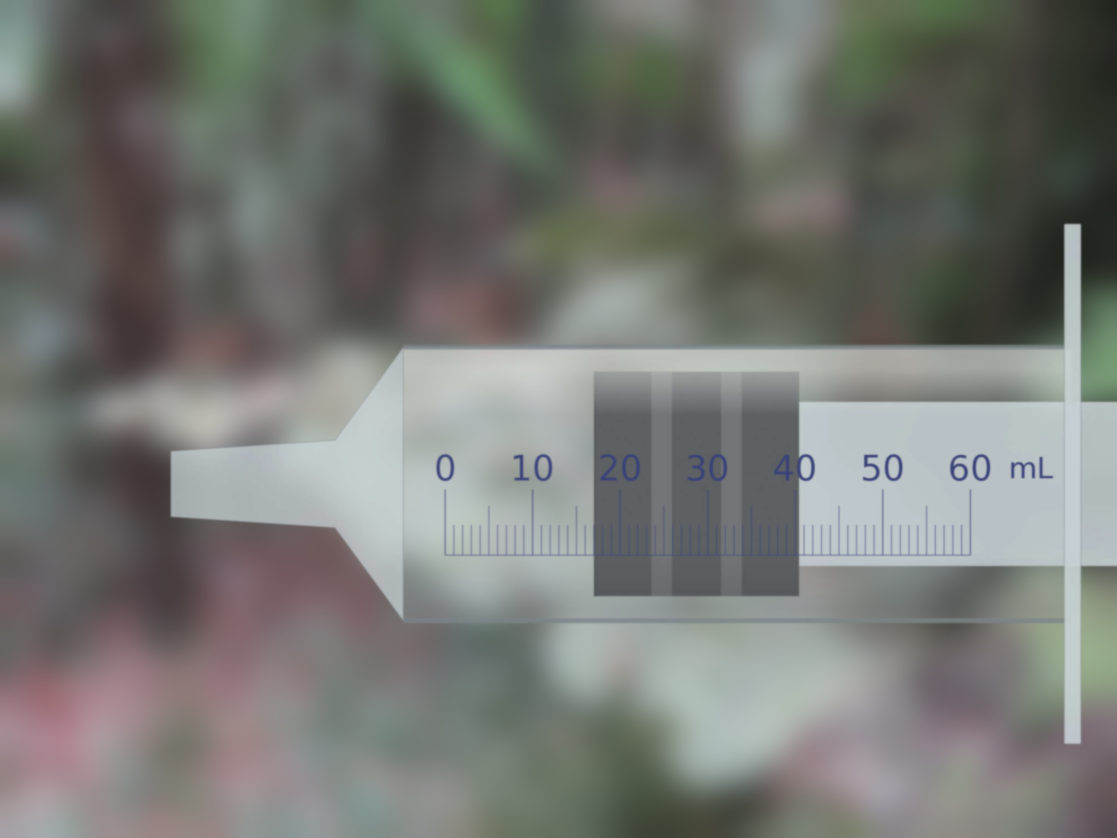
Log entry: 17 mL
